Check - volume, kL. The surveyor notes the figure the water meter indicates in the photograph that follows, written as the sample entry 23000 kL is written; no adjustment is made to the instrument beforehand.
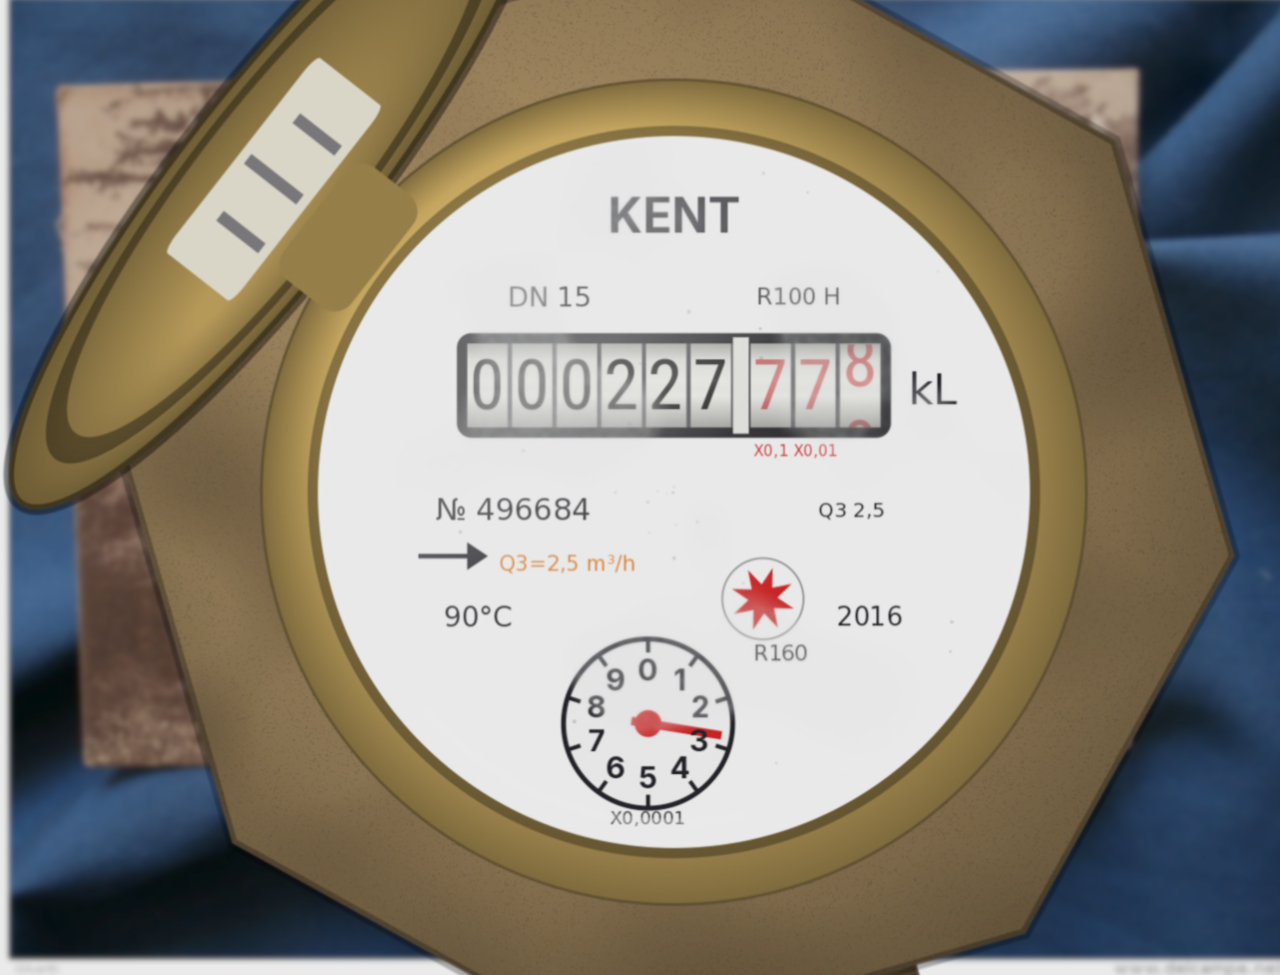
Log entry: 227.7782 kL
